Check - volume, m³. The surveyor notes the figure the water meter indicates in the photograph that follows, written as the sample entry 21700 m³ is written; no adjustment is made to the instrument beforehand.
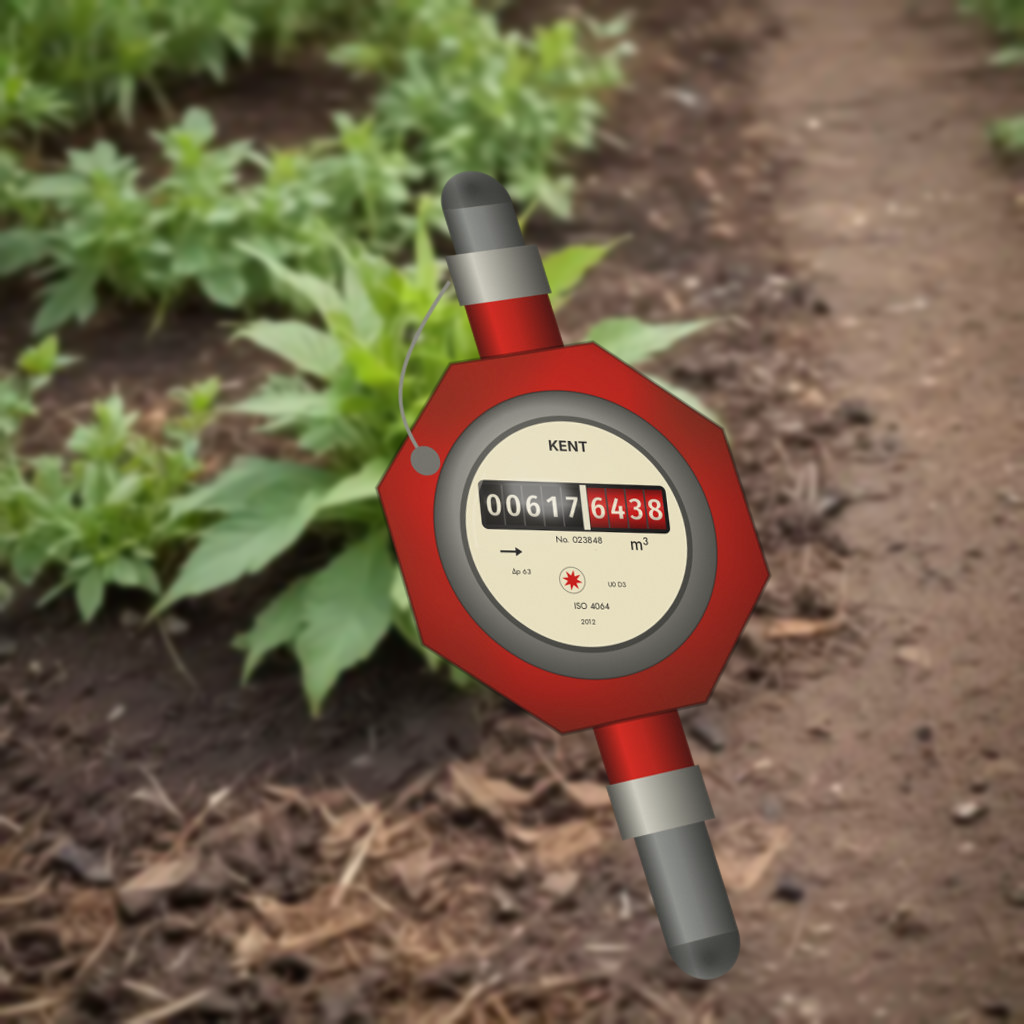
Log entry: 617.6438 m³
